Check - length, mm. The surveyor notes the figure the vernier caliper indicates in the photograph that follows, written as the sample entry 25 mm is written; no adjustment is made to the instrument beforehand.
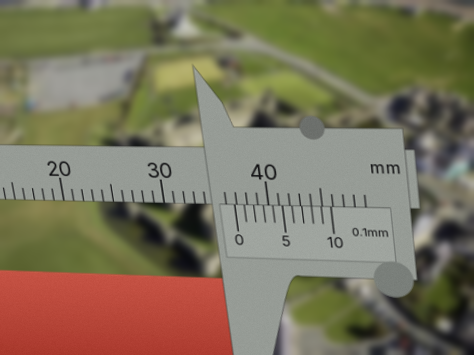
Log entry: 36.8 mm
